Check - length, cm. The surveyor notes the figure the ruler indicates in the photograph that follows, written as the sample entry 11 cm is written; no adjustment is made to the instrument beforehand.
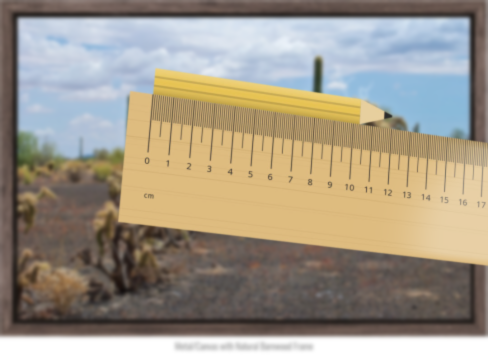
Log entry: 12 cm
